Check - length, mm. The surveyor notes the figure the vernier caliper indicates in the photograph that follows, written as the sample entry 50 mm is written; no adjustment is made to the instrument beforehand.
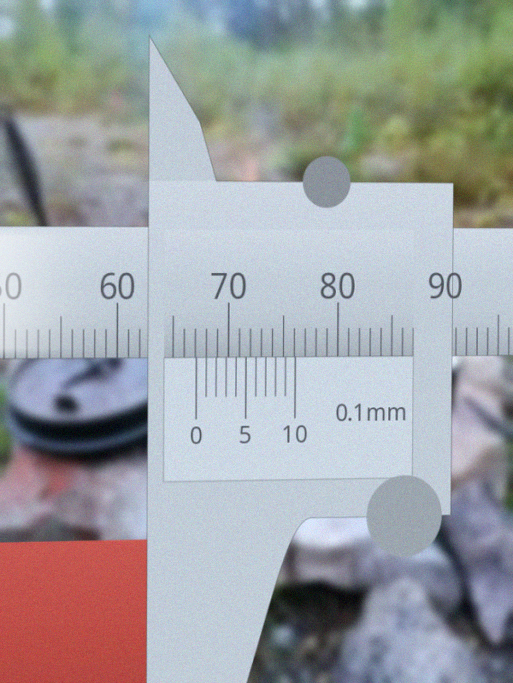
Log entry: 67.1 mm
